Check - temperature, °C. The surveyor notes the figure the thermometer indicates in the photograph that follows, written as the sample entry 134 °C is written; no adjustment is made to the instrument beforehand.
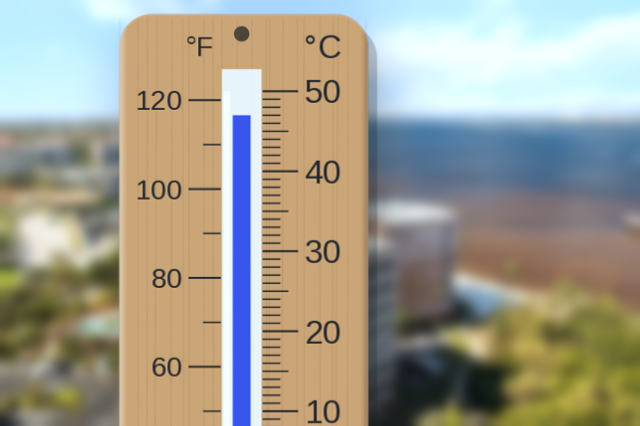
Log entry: 47 °C
